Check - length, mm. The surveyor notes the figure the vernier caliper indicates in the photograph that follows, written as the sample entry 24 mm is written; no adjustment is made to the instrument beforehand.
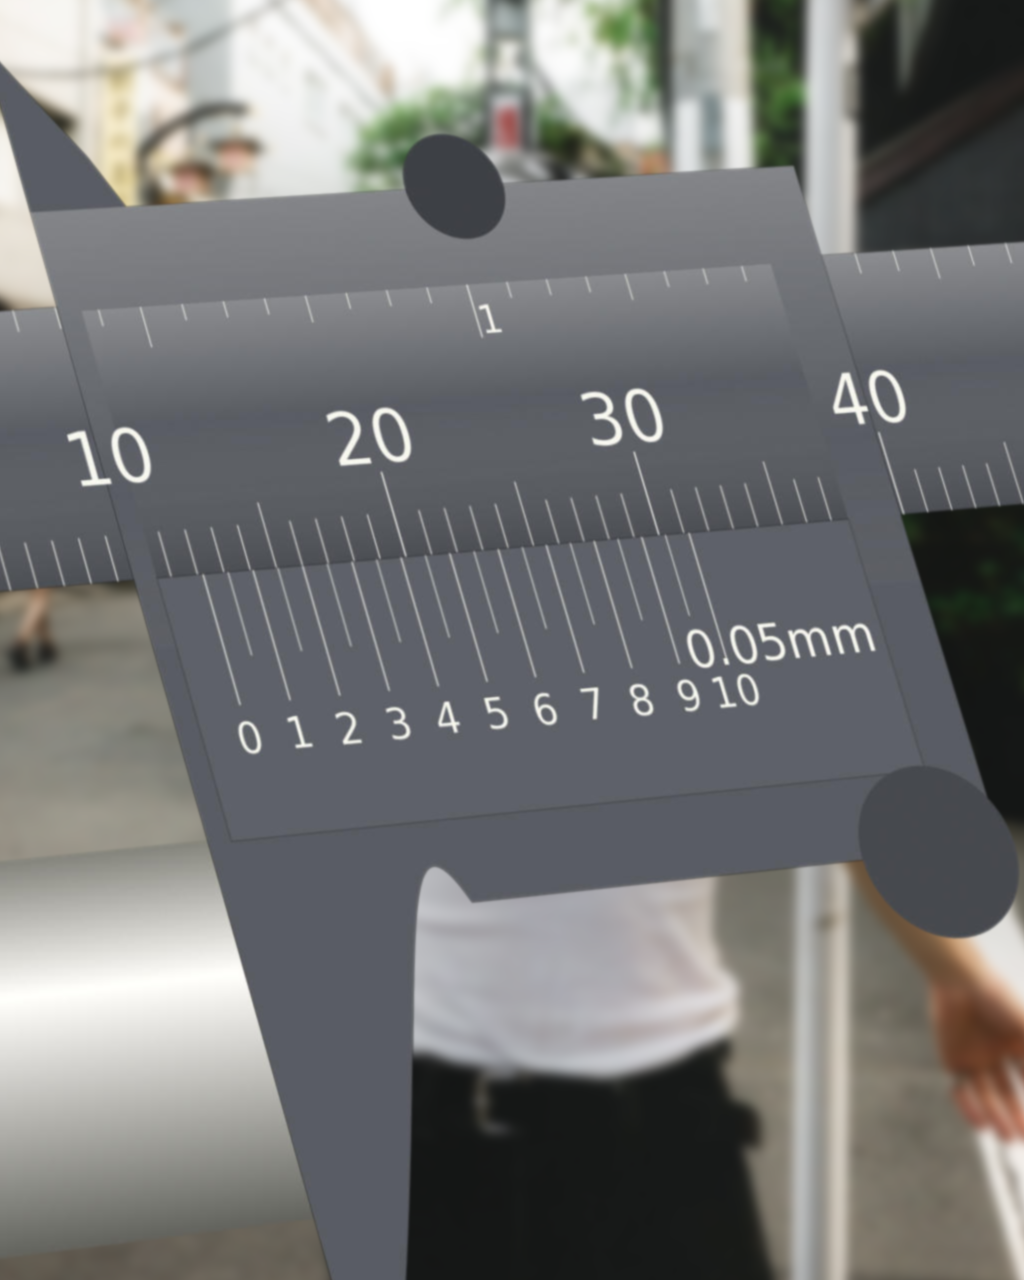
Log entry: 12.2 mm
